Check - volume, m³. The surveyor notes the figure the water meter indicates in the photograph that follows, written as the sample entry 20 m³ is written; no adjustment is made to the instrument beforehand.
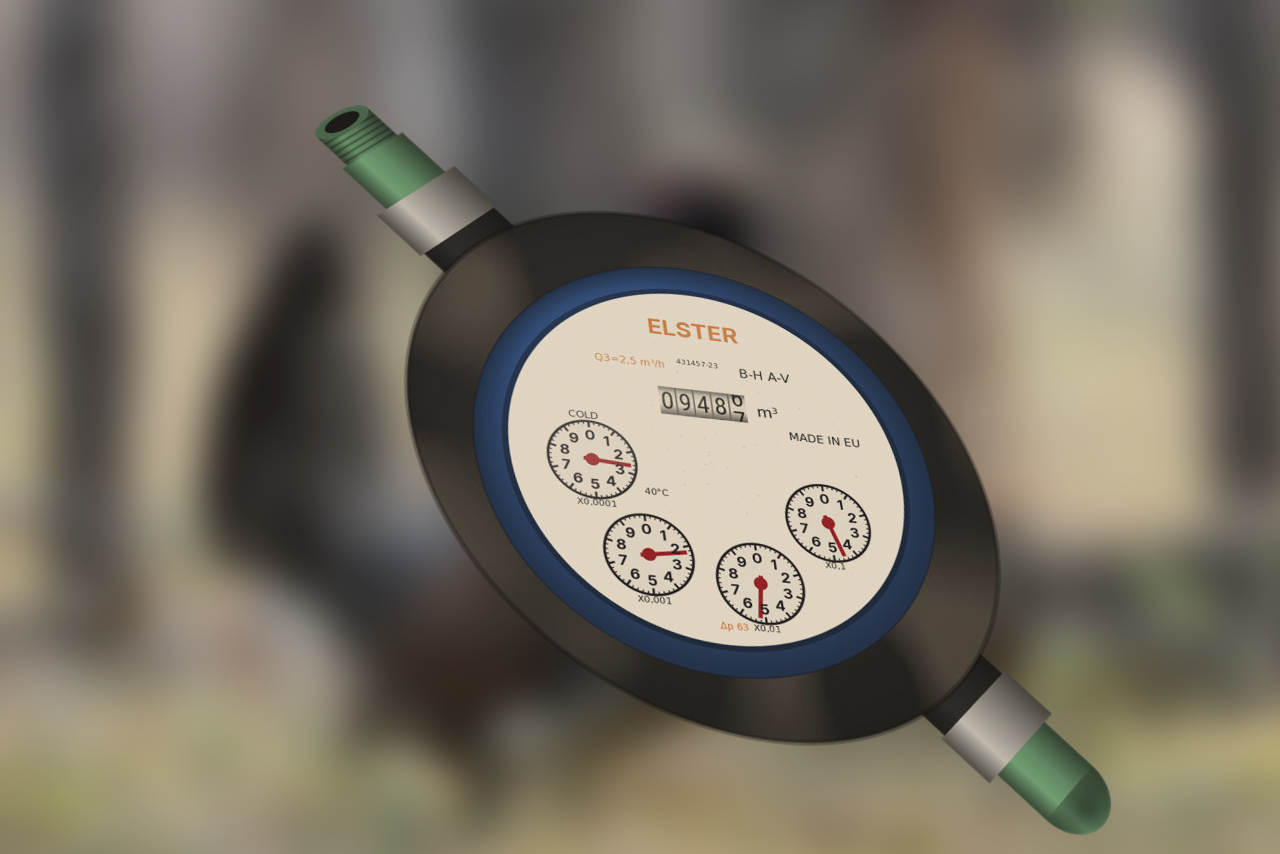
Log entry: 9486.4522 m³
